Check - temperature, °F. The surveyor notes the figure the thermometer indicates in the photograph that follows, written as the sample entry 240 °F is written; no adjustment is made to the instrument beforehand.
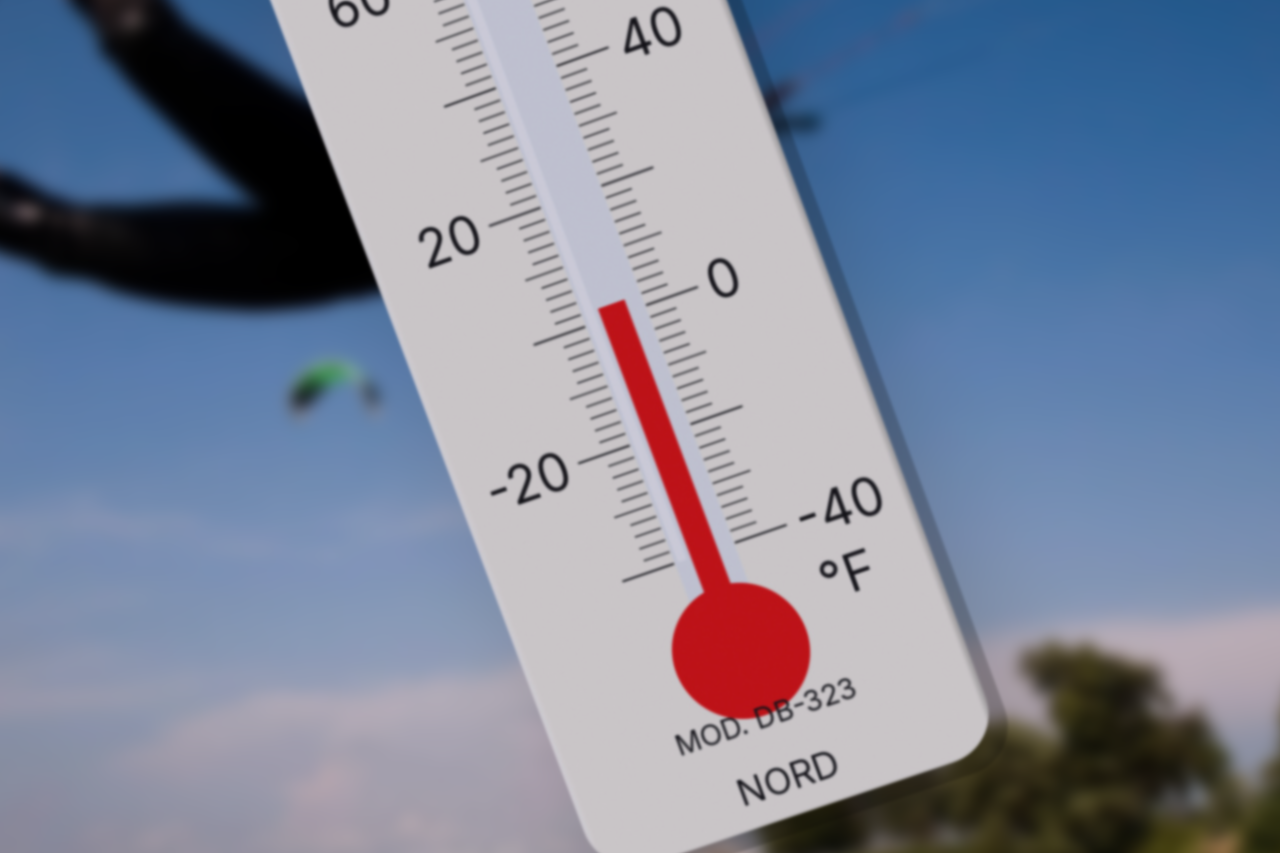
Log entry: 2 °F
